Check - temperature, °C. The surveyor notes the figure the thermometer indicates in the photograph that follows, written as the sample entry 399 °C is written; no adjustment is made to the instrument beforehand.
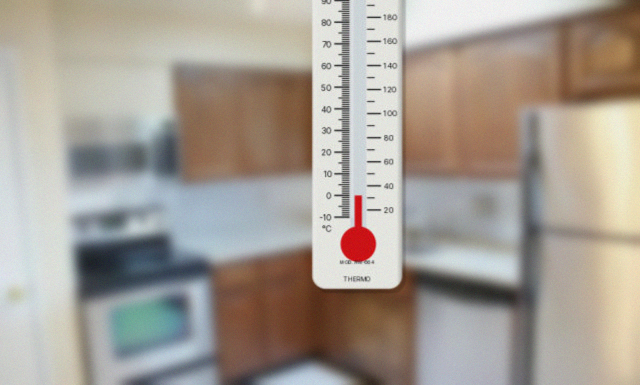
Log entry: 0 °C
